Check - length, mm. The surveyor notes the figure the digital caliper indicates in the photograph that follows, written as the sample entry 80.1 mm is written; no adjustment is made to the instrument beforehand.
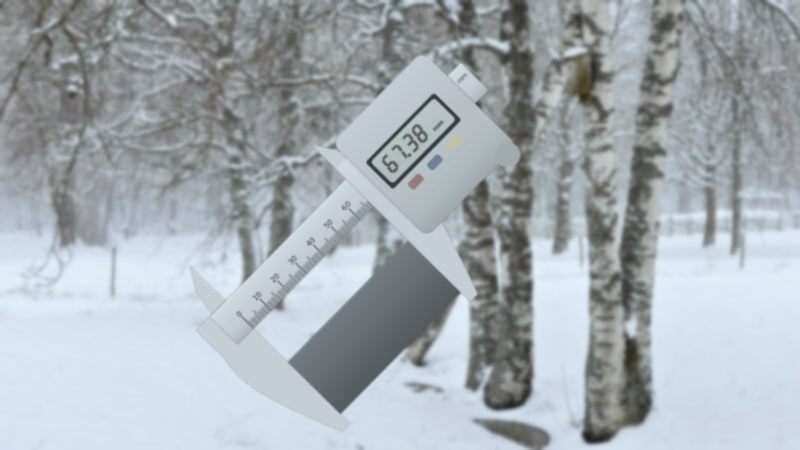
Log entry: 67.38 mm
